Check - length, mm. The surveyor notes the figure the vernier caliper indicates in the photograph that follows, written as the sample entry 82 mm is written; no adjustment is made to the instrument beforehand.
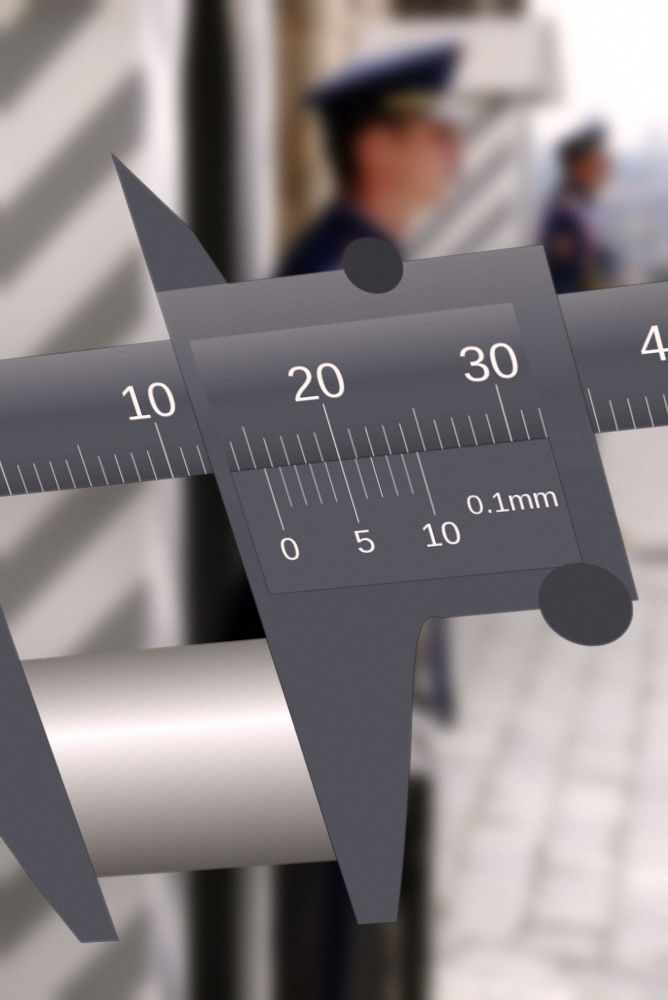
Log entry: 15.5 mm
